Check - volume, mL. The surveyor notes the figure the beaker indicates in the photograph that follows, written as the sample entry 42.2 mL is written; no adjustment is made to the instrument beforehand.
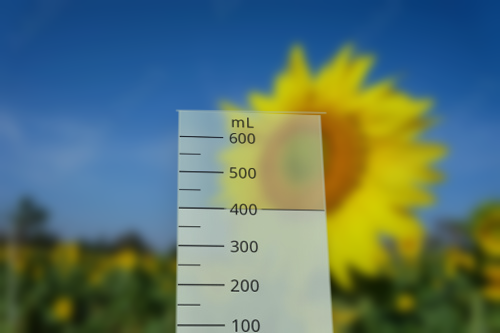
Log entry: 400 mL
